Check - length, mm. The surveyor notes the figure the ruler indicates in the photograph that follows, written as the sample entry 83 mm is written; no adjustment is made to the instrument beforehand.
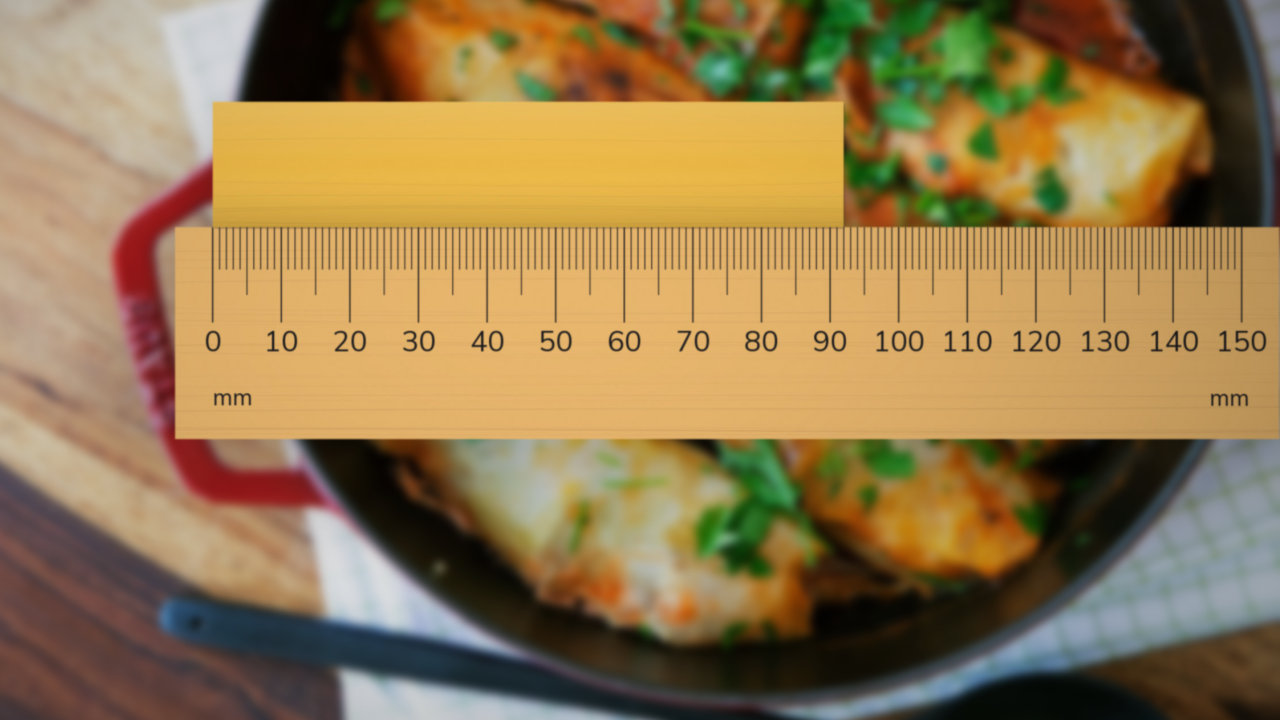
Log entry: 92 mm
